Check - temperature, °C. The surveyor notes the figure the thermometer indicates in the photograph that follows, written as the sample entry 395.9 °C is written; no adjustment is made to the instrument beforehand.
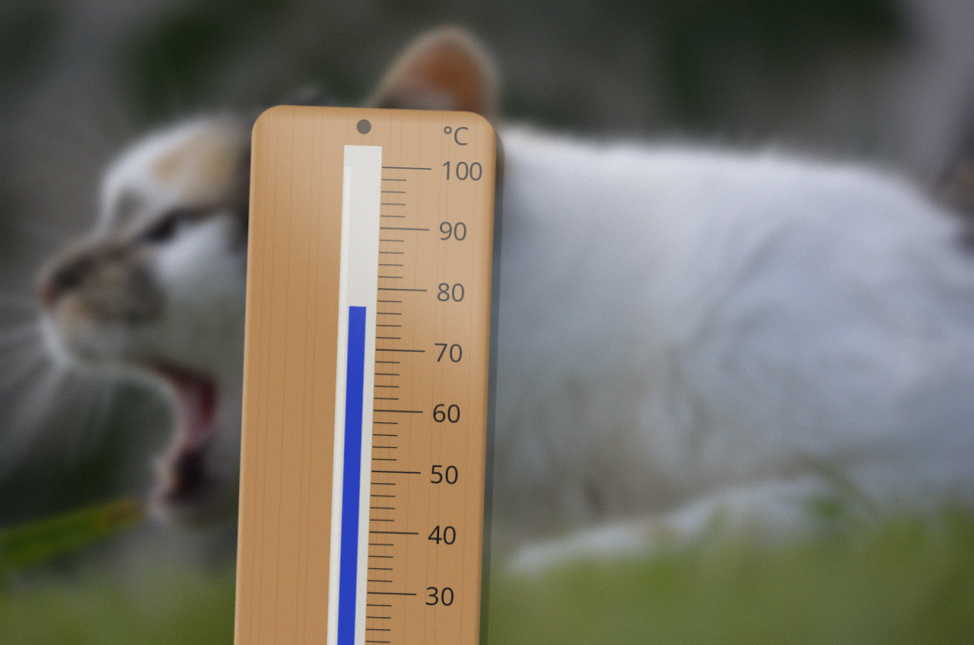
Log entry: 77 °C
